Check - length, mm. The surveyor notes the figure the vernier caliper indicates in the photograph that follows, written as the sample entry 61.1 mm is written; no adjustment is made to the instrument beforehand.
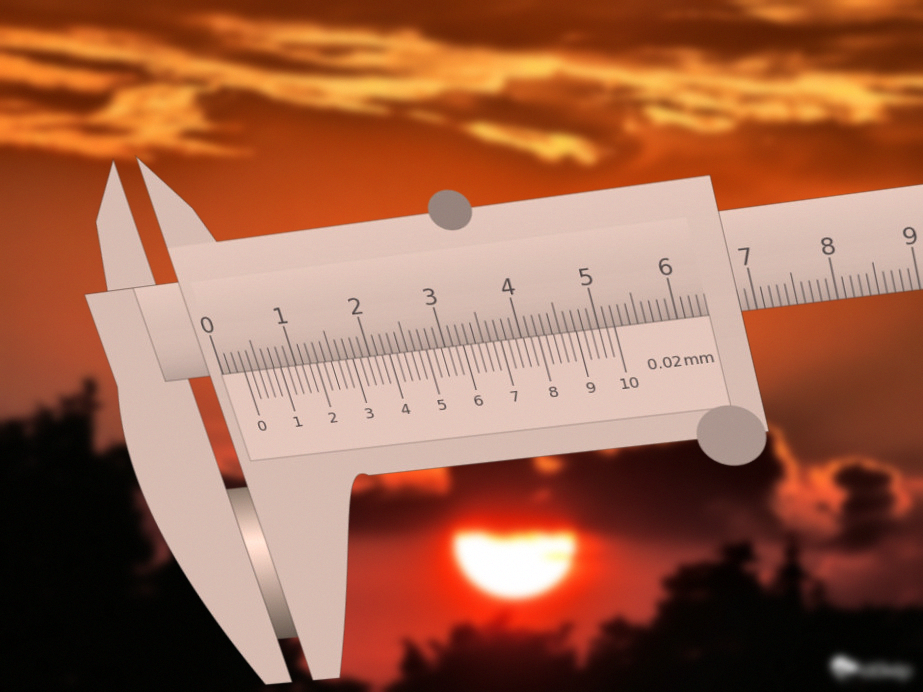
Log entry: 3.0 mm
